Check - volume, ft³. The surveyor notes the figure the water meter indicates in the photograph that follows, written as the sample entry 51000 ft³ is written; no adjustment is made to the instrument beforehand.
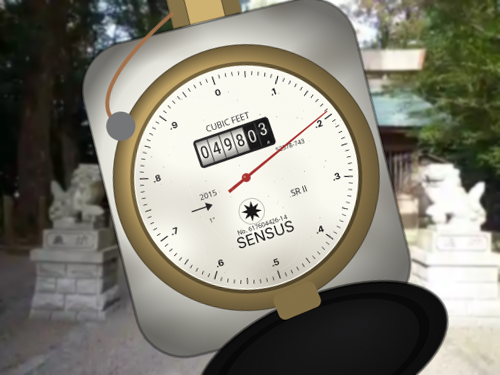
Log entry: 49803.19 ft³
